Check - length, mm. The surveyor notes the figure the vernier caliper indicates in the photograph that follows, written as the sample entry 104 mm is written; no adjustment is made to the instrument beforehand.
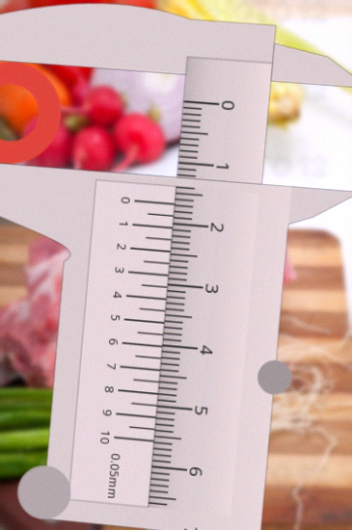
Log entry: 16.8 mm
